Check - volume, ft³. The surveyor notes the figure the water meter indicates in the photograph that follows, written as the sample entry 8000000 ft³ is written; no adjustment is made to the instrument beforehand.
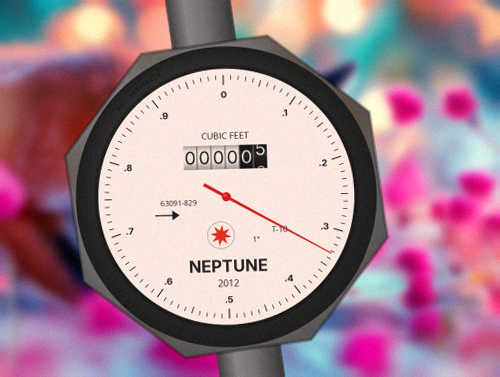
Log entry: 5.33 ft³
